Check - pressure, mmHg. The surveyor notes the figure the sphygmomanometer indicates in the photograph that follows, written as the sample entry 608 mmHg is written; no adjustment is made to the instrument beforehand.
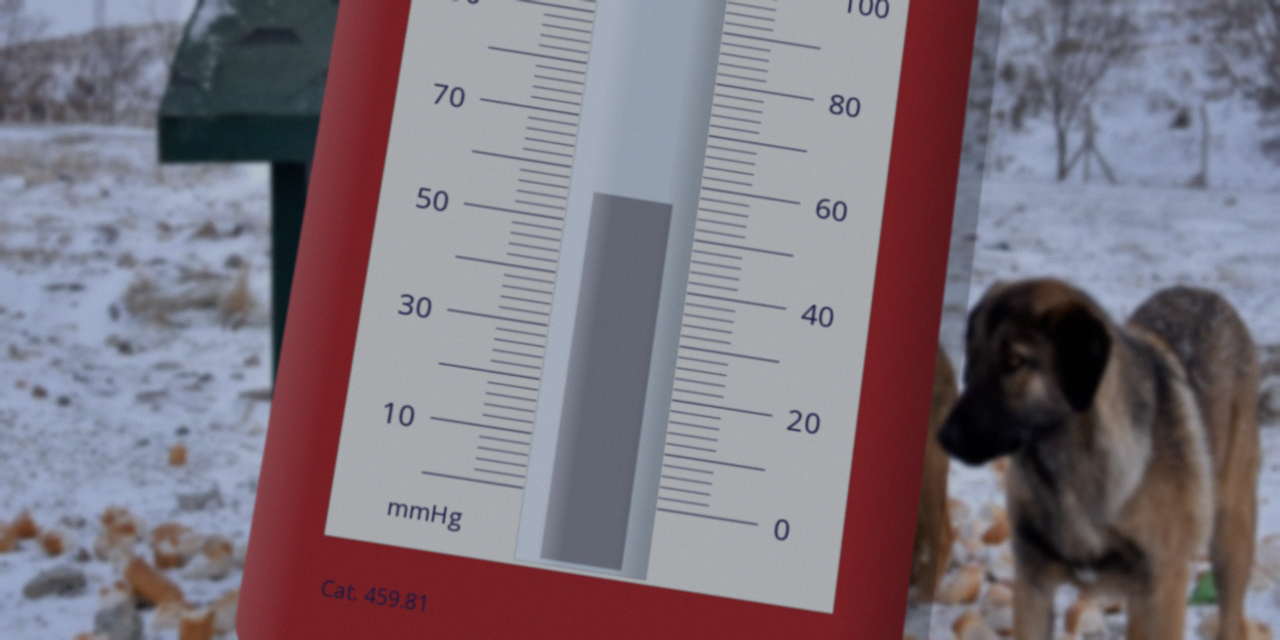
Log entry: 56 mmHg
